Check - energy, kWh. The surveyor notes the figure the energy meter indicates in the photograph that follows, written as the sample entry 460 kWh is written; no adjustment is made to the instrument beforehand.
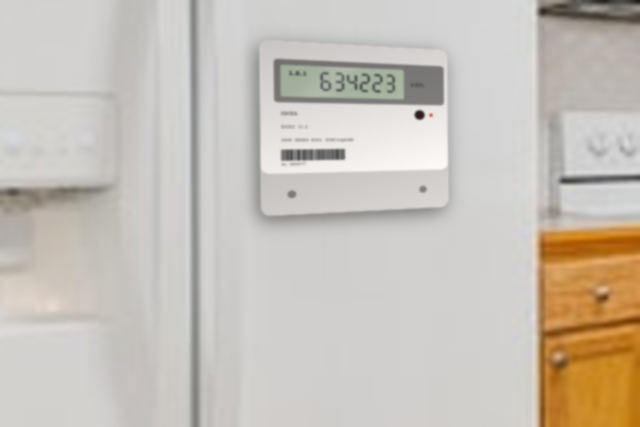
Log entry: 634223 kWh
